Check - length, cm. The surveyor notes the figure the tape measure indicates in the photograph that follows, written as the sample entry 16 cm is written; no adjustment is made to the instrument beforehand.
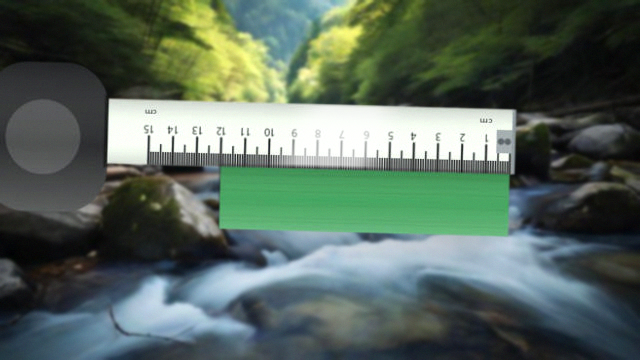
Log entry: 12 cm
